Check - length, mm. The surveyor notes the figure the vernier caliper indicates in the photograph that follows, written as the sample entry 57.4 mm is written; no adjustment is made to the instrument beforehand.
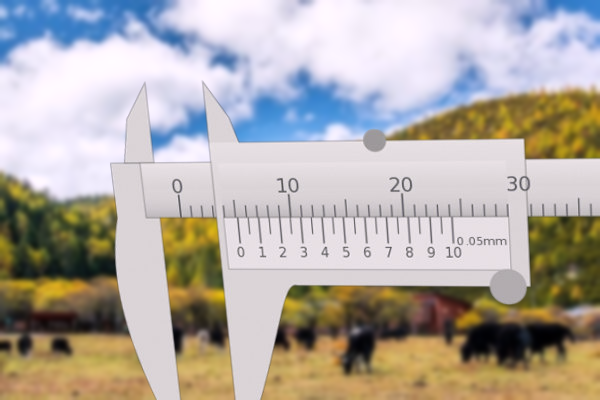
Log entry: 5.2 mm
